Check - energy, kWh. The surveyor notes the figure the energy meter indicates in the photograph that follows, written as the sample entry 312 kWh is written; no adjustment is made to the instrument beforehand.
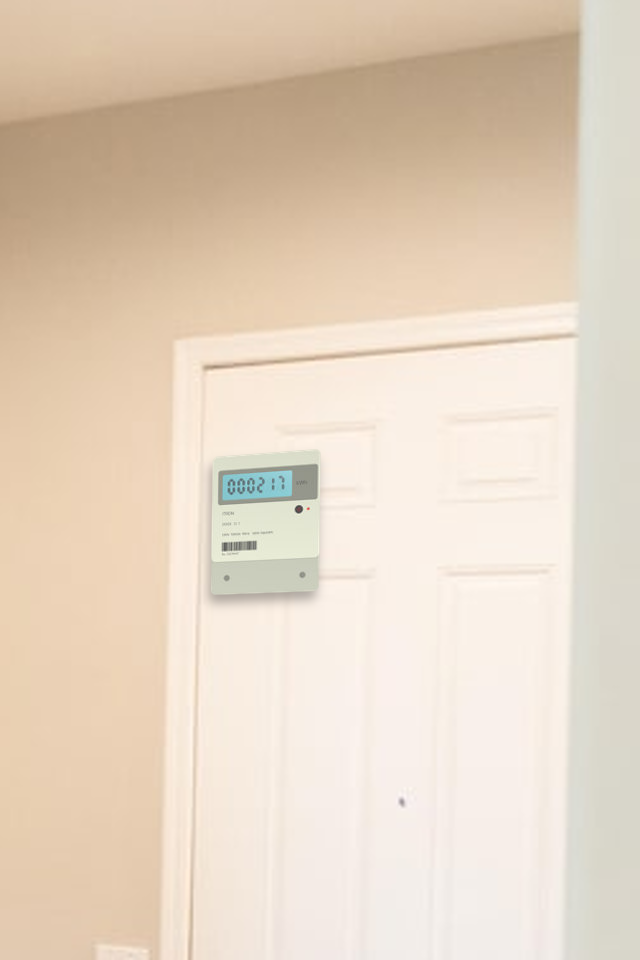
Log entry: 217 kWh
